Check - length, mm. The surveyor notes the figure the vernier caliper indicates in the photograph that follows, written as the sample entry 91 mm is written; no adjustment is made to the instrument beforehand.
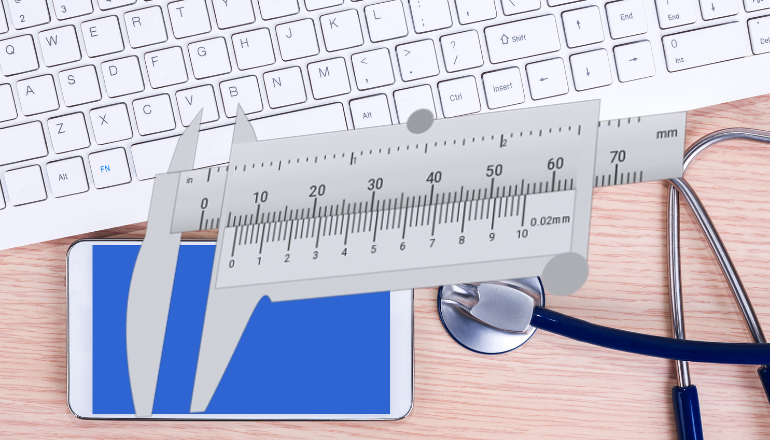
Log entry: 6.6 mm
